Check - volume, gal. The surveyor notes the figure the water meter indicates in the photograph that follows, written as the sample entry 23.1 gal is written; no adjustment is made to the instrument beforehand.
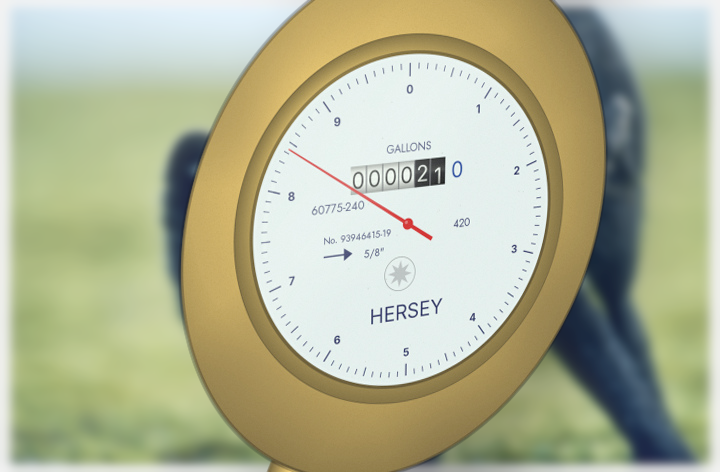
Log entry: 208.4 gal
